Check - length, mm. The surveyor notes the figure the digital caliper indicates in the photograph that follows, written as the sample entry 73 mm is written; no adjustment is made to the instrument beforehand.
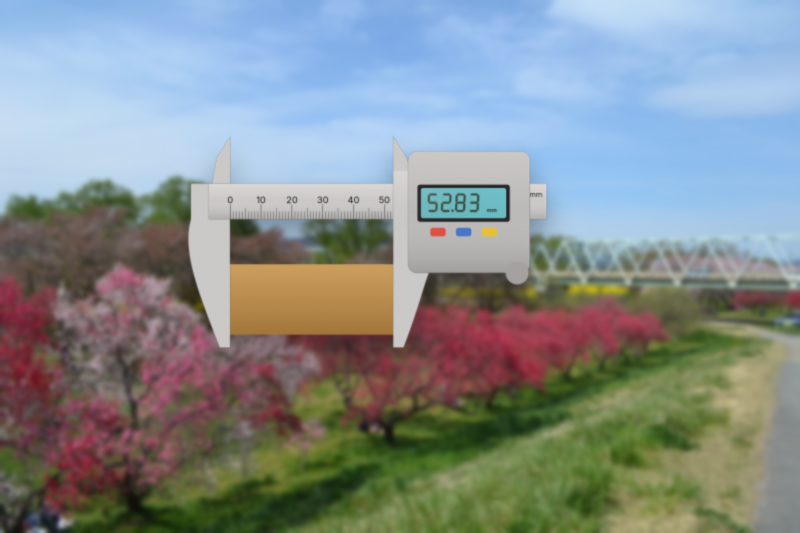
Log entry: 52.83 mm
